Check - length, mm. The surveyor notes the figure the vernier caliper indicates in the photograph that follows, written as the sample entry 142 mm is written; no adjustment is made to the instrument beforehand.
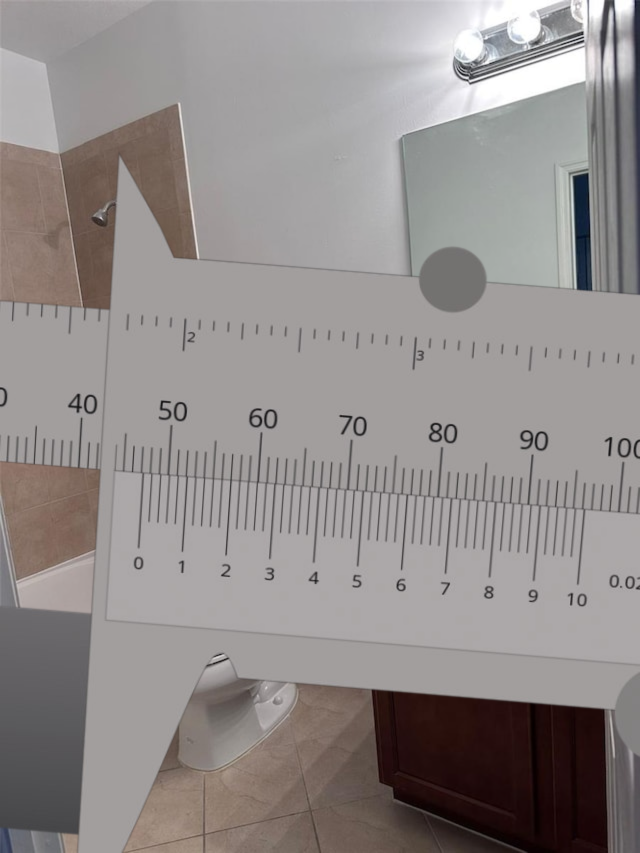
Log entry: 47.2 mm
